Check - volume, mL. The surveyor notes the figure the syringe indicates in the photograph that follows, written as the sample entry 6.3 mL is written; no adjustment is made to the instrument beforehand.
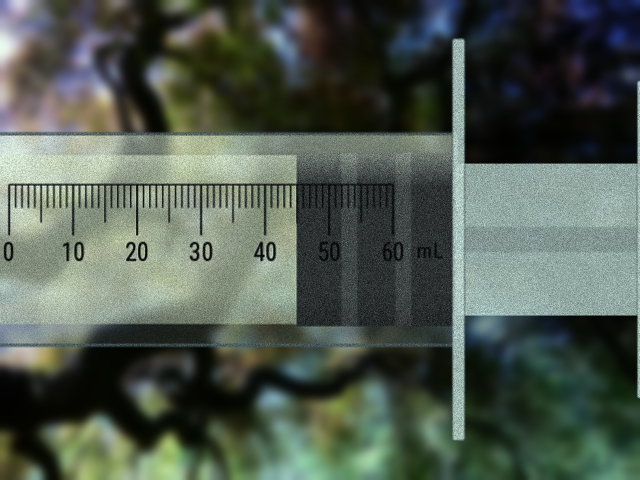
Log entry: 45 mL
